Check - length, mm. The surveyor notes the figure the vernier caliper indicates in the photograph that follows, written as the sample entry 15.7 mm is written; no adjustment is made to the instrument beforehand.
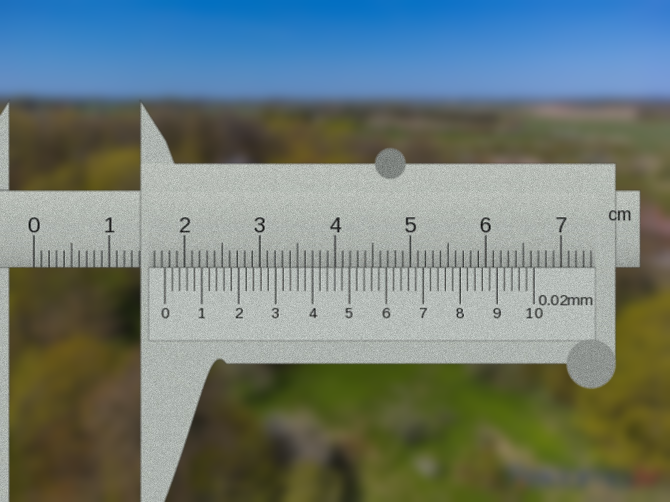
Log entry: 17.4 mm
